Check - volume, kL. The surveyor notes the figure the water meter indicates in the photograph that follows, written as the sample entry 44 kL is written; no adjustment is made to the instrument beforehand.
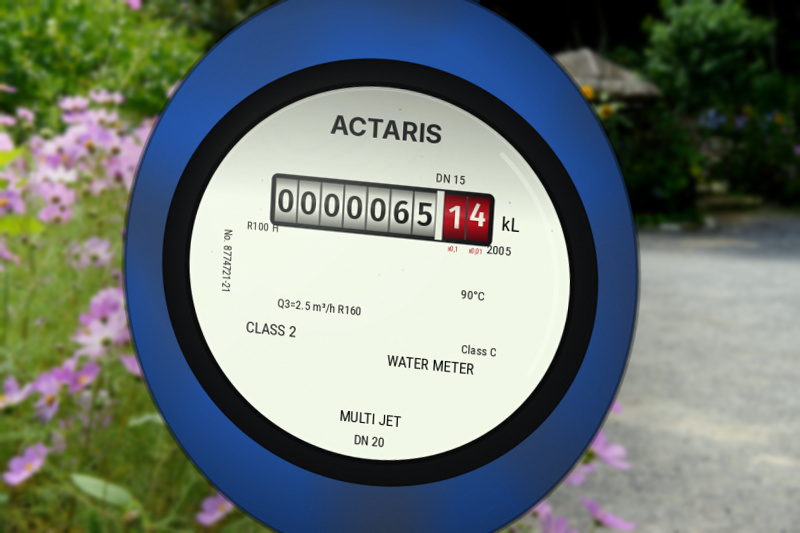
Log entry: 65.14 kL
